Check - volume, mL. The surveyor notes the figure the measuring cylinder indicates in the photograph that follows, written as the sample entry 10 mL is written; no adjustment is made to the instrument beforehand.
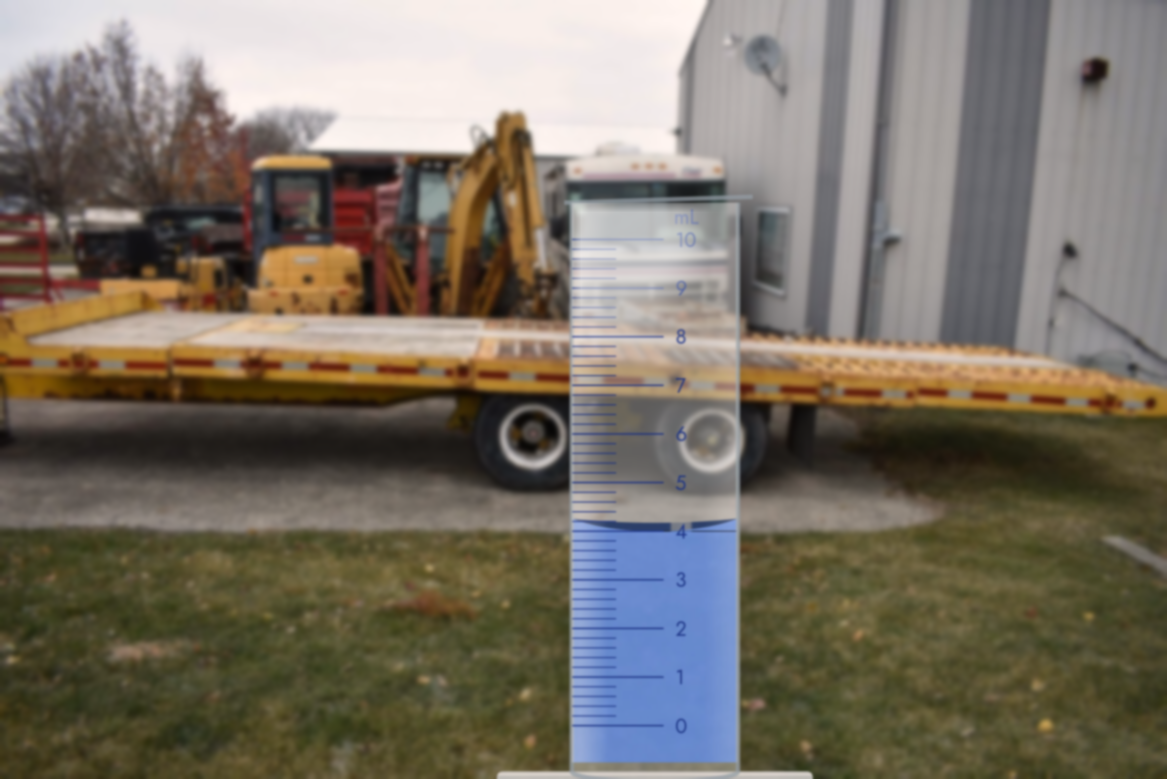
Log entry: 4 mL
